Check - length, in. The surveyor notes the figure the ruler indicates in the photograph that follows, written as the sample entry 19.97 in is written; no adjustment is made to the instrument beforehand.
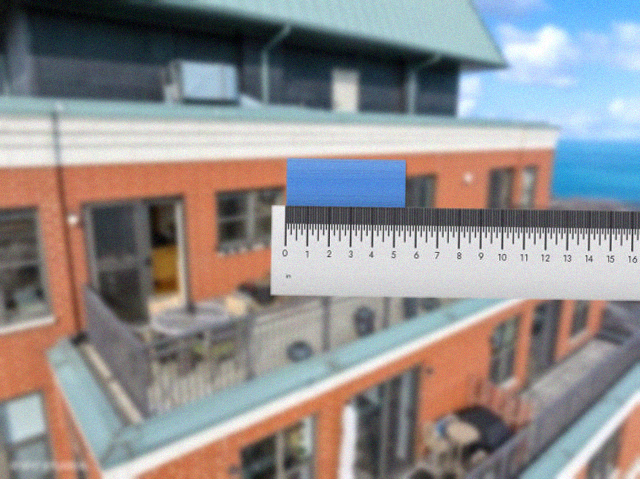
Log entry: 5.5 in
